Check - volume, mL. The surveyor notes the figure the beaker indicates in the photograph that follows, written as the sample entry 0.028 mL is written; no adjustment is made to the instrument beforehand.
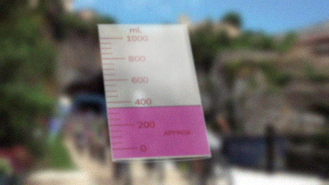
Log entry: 350 mL
